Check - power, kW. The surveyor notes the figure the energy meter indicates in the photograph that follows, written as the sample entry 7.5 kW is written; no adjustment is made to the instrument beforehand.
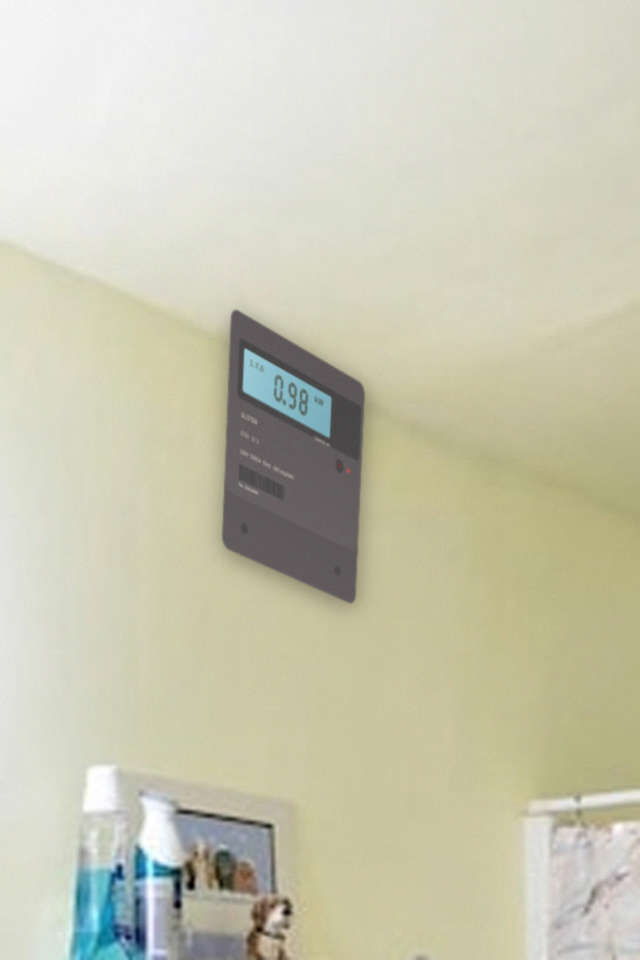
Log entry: 0.98 kW
